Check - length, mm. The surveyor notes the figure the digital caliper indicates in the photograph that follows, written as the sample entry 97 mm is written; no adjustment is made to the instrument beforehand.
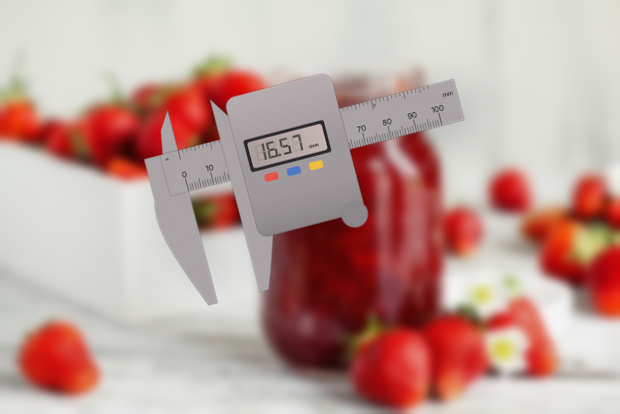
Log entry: 16.57 mm
